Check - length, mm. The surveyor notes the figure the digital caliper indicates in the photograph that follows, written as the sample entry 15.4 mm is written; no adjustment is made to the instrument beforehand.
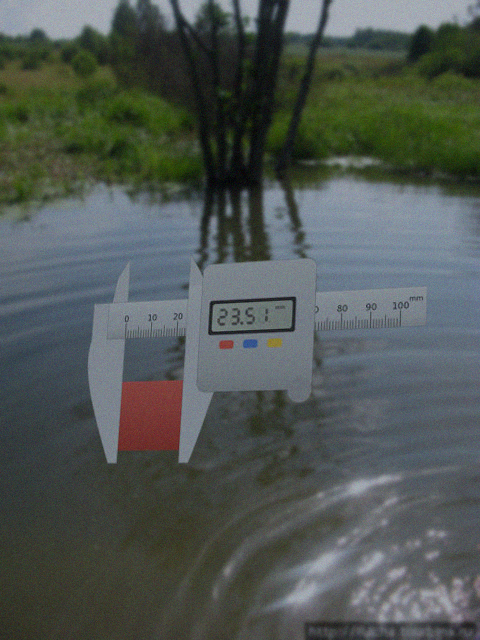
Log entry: 23.51 mm
